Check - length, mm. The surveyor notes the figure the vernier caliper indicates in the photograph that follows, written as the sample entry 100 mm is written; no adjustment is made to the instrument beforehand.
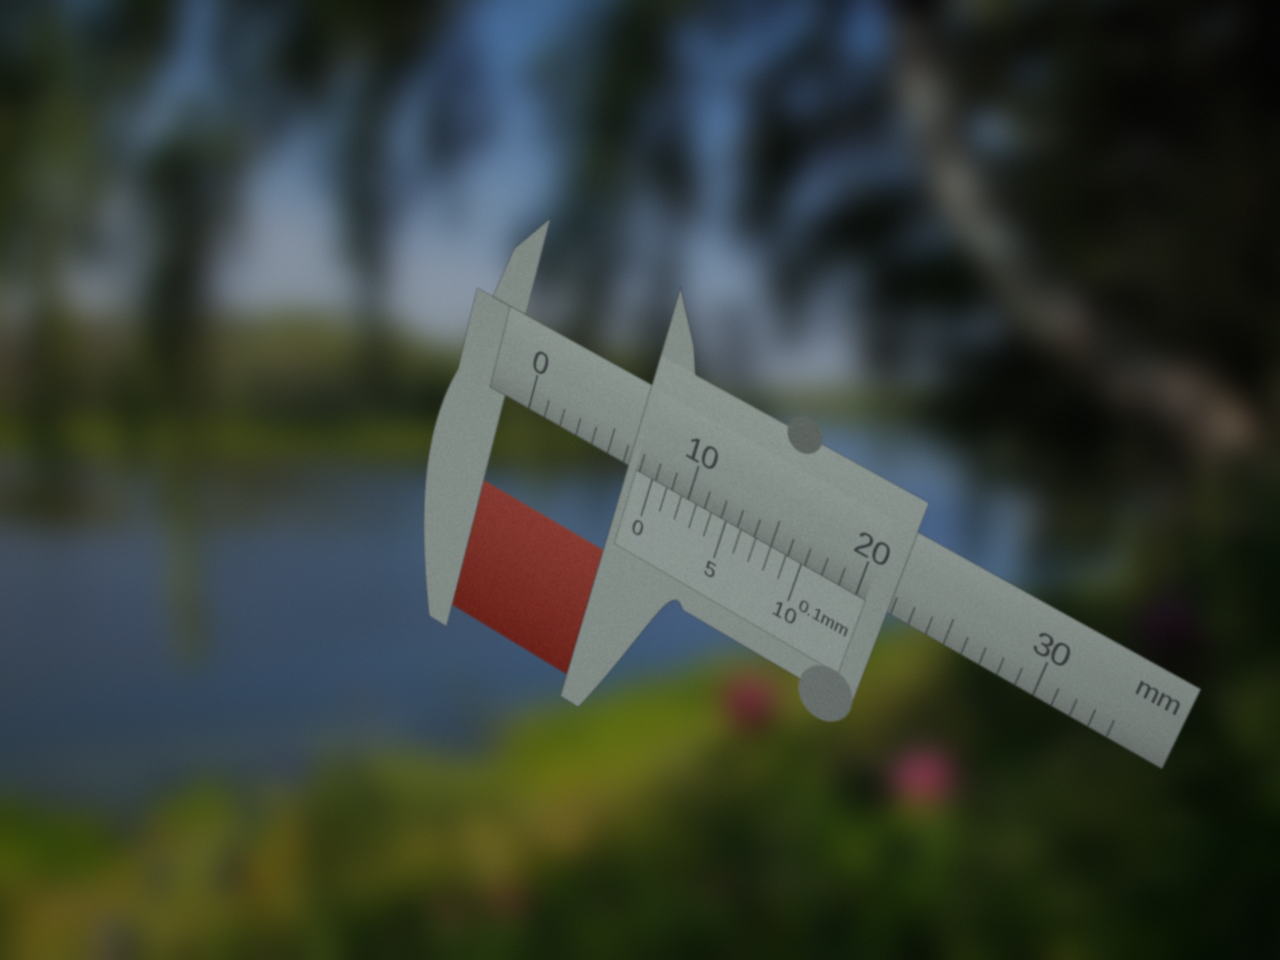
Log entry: 7.8 mm
